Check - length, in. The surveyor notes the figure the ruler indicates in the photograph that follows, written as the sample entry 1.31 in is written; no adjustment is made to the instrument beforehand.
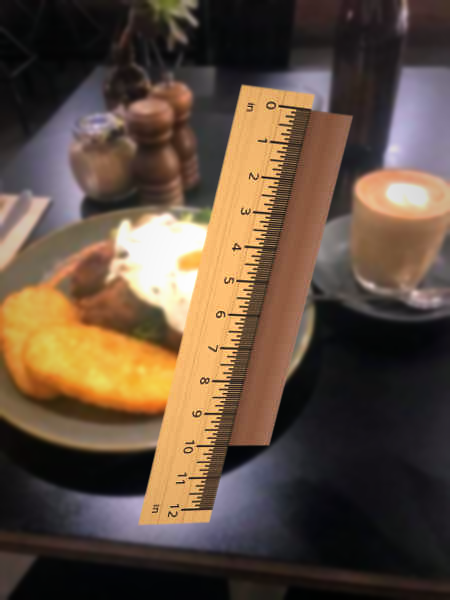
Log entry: 10 in
